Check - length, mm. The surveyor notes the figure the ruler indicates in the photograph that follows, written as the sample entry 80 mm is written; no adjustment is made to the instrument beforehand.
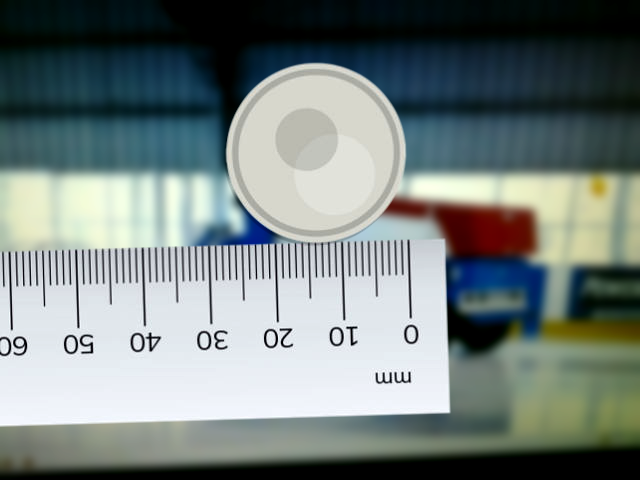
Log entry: 27 mm
